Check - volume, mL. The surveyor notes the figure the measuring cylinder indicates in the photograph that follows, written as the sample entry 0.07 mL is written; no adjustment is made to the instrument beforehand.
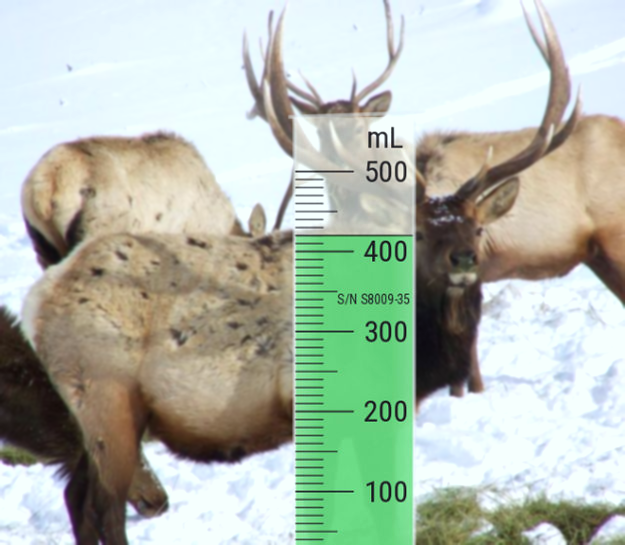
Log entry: 420 mL
